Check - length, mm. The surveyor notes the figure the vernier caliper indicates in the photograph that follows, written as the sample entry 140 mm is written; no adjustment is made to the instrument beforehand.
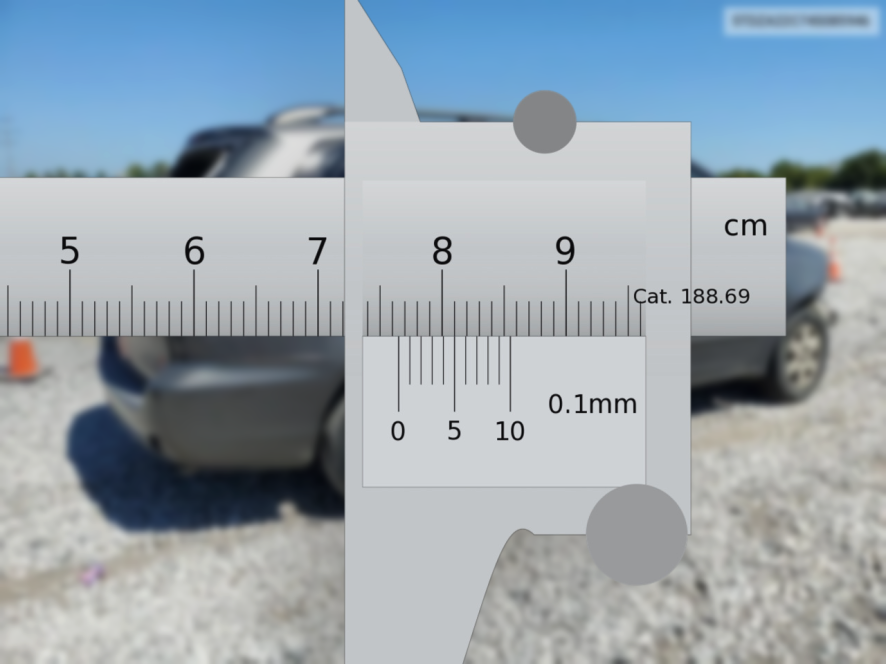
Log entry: 76.5 mm
